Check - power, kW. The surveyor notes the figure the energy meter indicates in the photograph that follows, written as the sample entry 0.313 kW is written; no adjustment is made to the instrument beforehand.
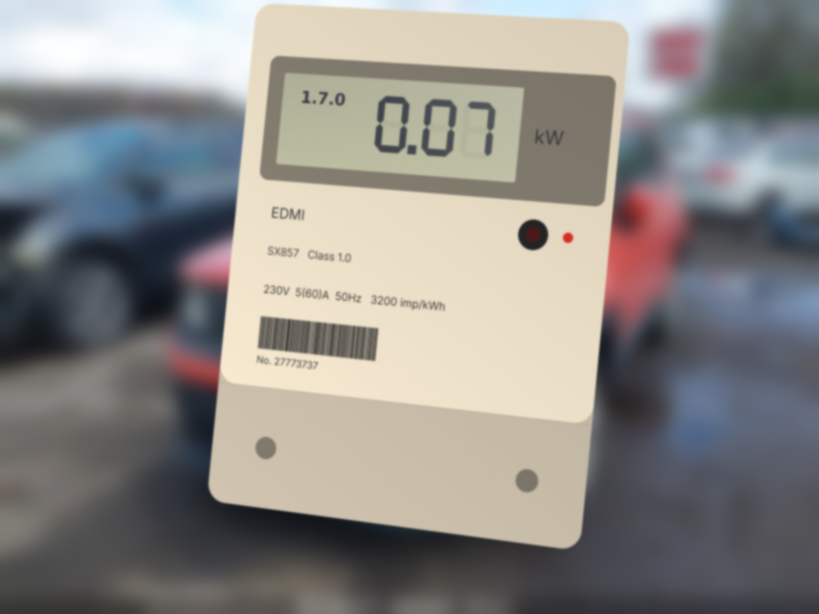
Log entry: 0.07 kW
